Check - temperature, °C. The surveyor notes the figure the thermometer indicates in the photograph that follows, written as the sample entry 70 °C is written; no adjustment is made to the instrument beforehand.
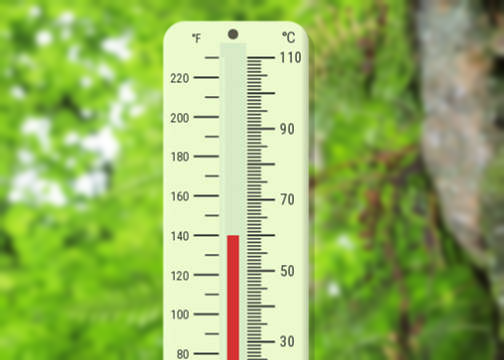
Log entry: 60 °C
